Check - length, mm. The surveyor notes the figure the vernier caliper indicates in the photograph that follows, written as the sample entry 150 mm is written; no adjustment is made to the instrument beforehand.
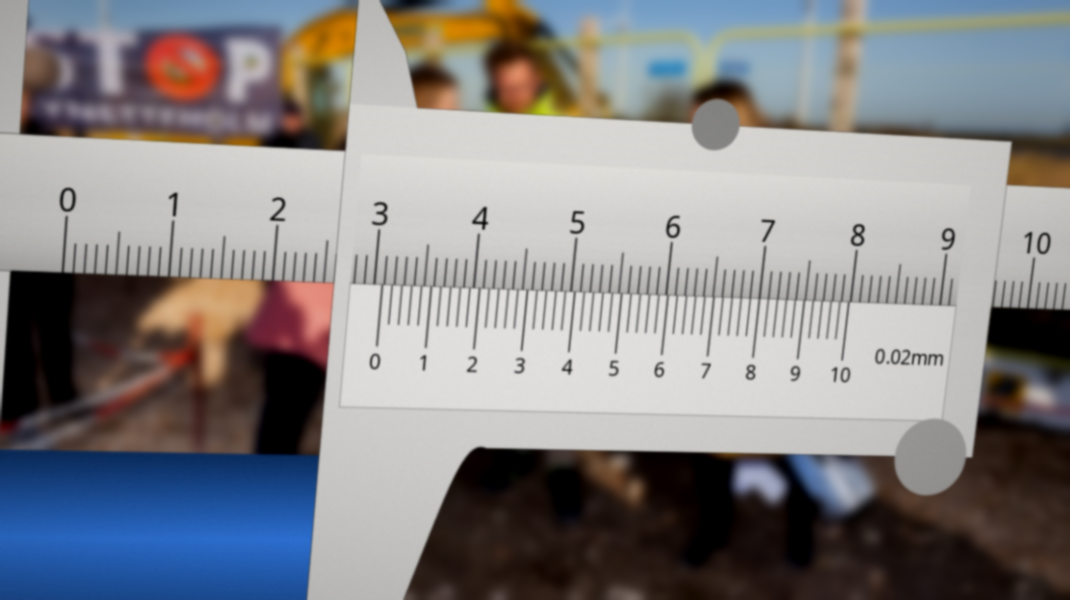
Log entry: 30.8 mm
